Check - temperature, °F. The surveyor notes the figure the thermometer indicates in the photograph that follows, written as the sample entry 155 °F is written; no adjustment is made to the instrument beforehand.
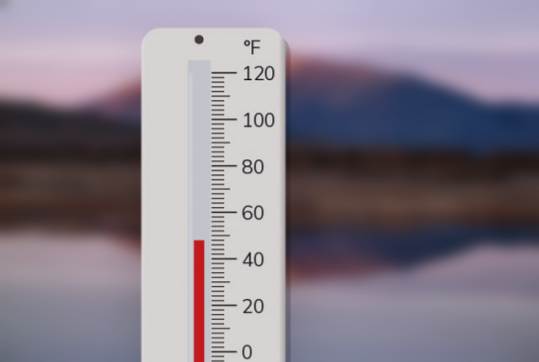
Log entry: 48 °F
